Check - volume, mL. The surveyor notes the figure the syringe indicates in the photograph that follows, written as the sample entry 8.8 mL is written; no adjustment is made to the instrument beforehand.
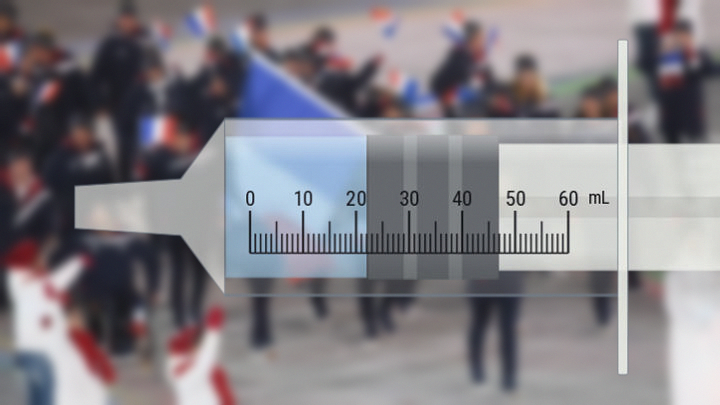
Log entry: 22 mL
